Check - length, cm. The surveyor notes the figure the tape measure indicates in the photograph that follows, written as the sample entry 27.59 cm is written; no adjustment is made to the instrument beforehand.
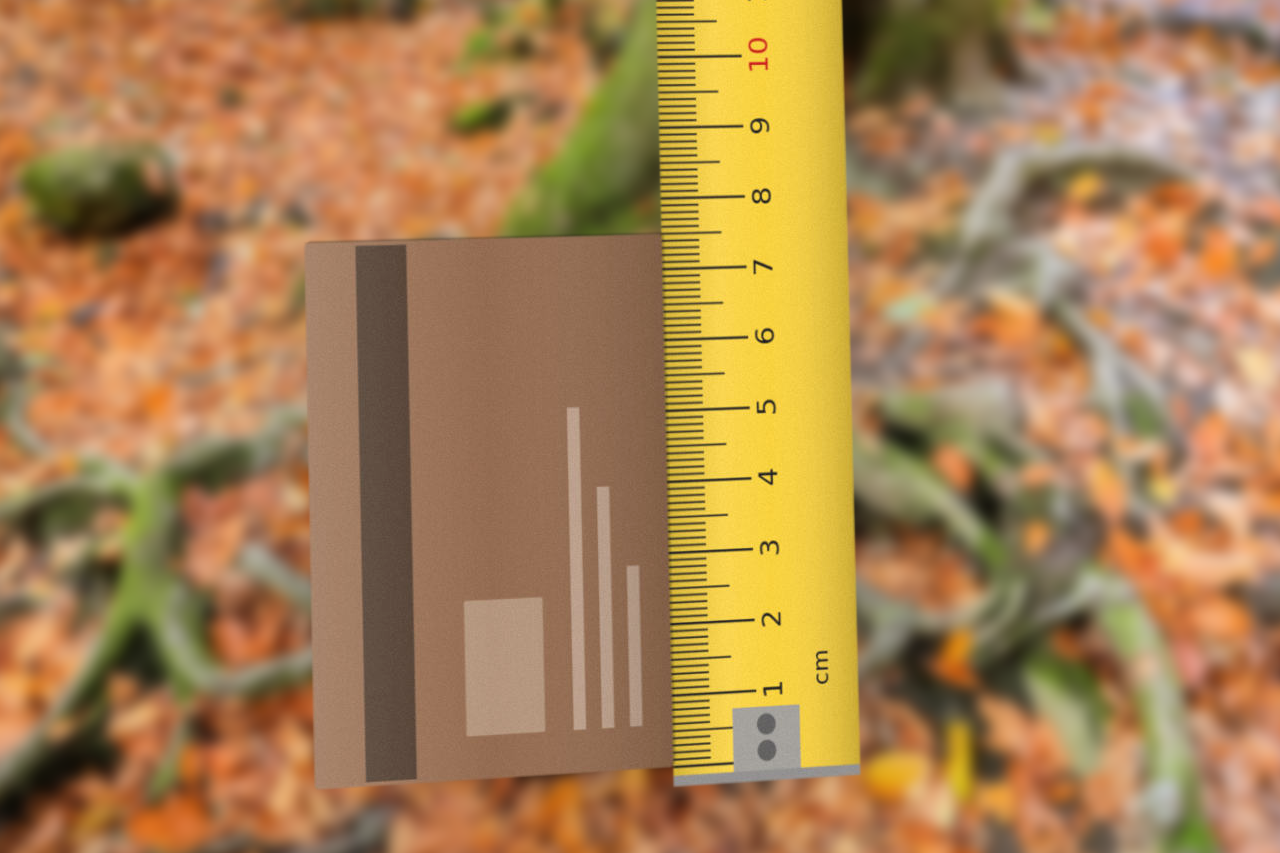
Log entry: 7.5 cm
